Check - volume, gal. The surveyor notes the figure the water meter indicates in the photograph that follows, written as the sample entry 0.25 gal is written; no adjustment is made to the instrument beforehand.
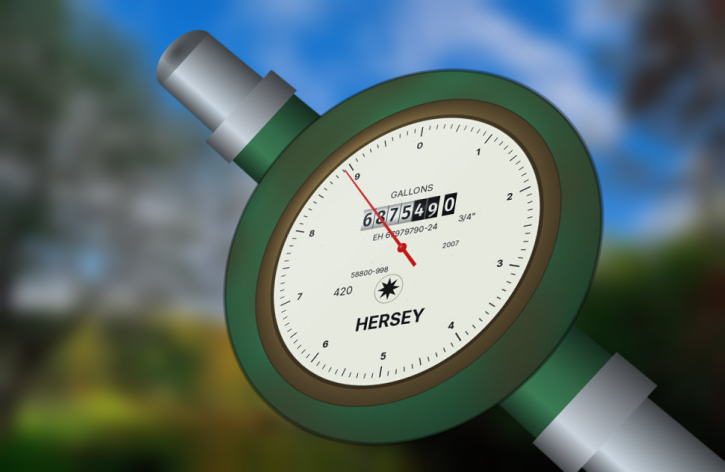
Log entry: 6875488.9 gal
